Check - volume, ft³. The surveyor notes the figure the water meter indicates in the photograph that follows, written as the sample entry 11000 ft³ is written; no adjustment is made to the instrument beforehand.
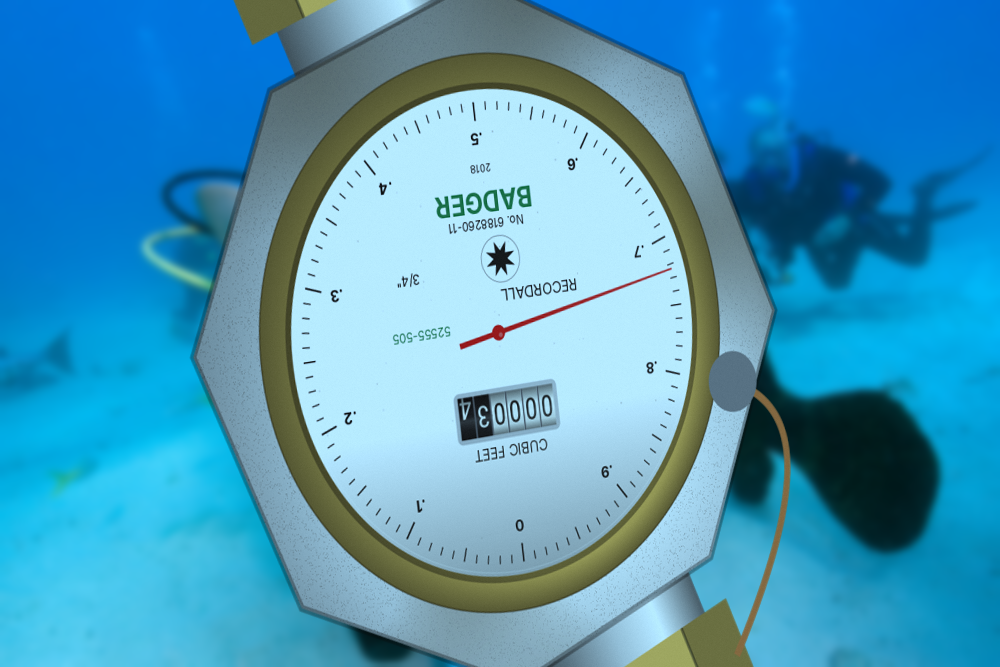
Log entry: 33.72 ft³
